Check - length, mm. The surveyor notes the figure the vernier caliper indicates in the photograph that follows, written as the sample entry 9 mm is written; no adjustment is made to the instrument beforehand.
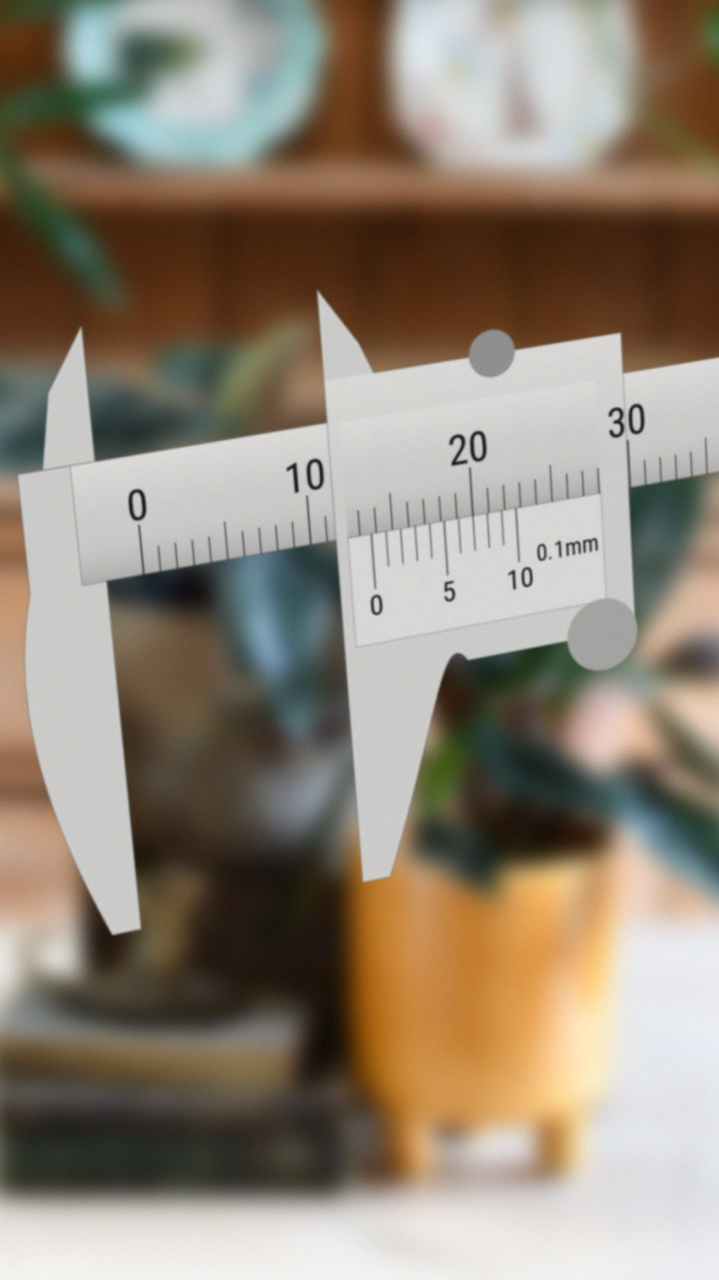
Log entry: 13.7 mm
